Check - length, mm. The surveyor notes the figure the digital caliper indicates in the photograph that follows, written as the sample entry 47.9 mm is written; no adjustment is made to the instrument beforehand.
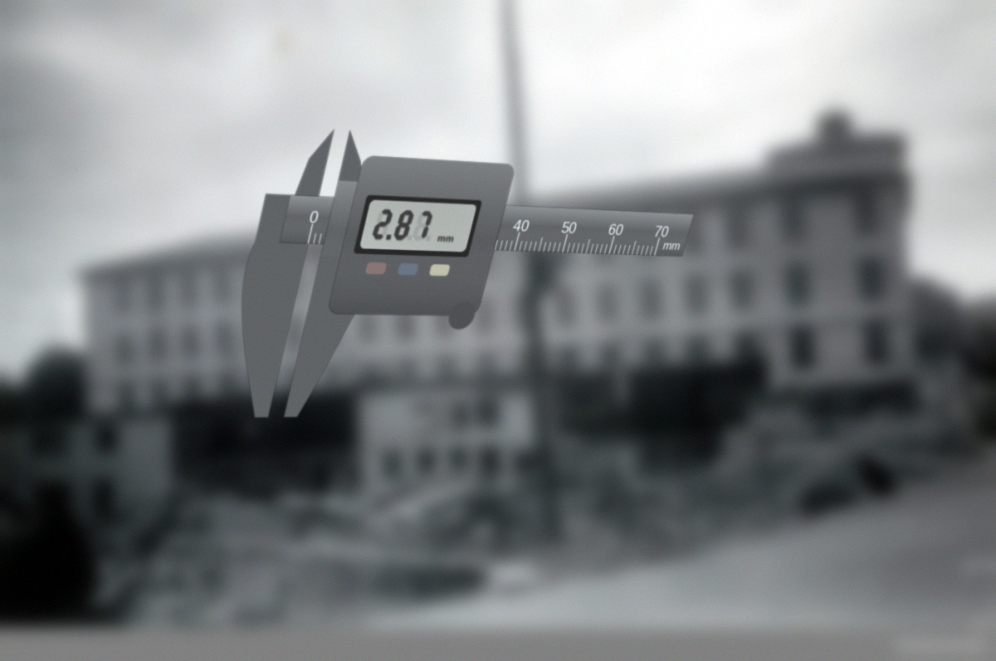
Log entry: 2.87 mm
